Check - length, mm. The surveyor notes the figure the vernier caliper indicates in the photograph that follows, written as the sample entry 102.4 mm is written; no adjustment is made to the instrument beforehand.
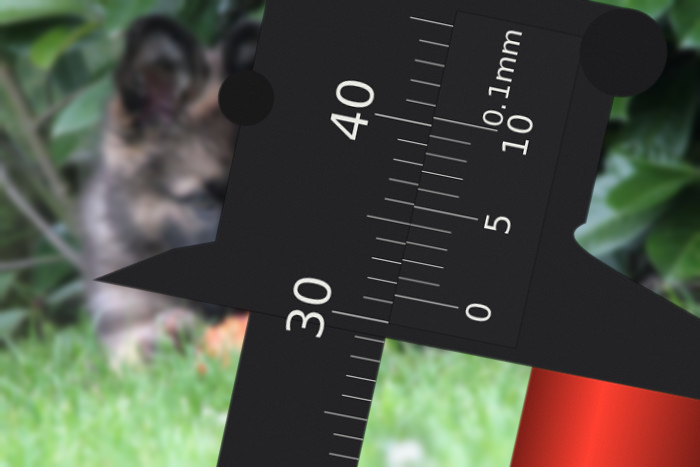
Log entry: 31.4 mm
